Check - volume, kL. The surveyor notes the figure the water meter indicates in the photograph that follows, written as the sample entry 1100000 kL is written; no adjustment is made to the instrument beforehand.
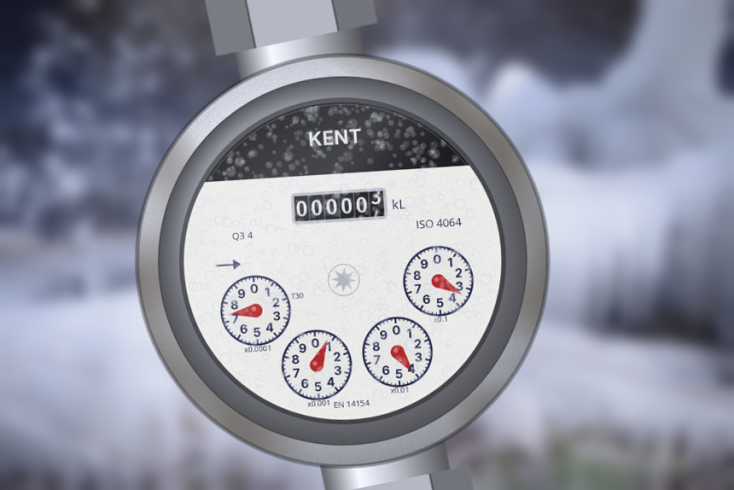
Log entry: 3.3407 kL
